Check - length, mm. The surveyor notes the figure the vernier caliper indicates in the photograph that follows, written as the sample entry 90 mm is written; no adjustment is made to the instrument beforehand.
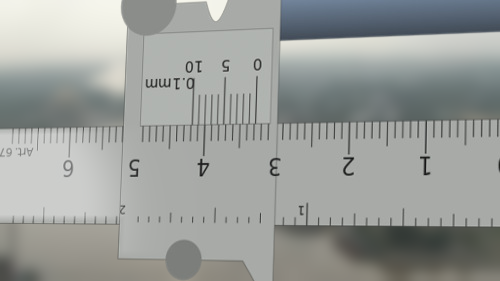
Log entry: 32.8 mm
